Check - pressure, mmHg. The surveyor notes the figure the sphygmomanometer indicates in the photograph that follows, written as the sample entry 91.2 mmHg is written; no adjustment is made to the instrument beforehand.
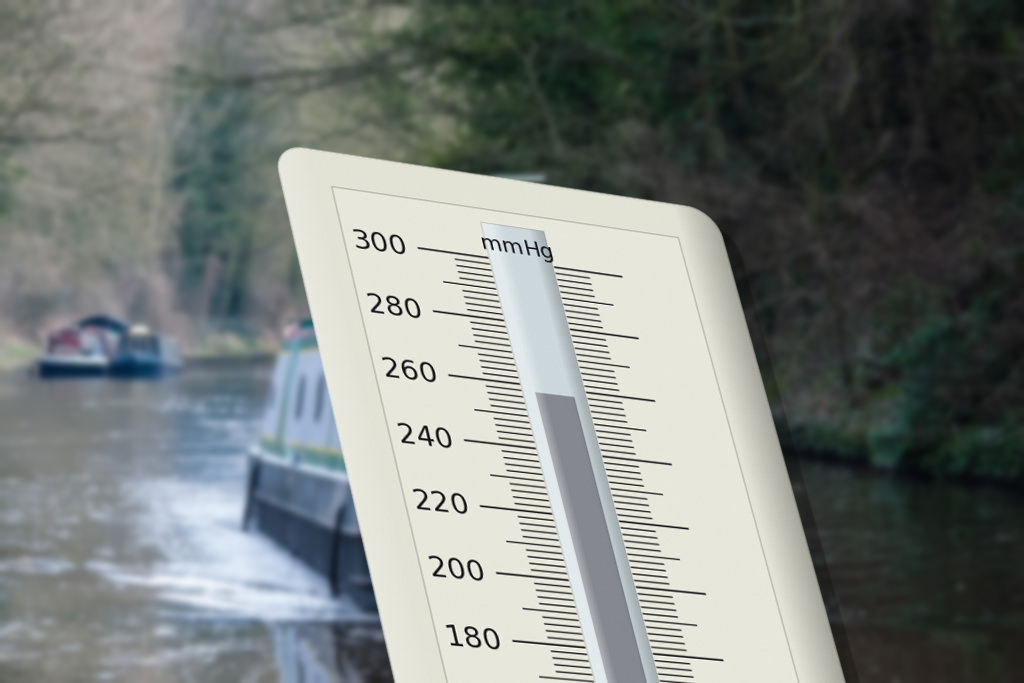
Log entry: 258 mmHg
